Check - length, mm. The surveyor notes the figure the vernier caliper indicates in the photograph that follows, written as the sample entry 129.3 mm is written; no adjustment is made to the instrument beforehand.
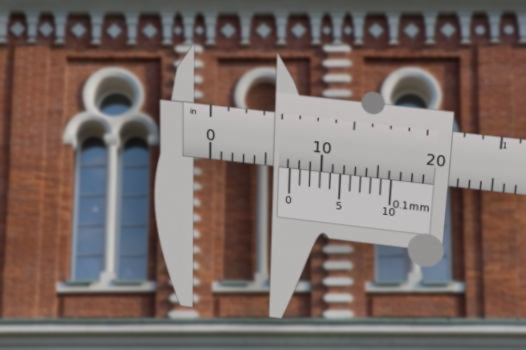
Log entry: 7.2 mm
